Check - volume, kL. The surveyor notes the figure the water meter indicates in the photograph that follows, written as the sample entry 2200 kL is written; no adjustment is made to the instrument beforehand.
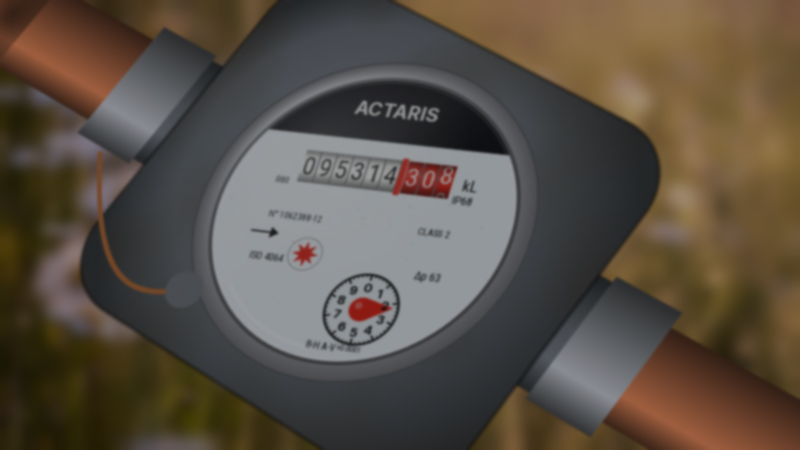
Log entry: 95314.3082 kL
